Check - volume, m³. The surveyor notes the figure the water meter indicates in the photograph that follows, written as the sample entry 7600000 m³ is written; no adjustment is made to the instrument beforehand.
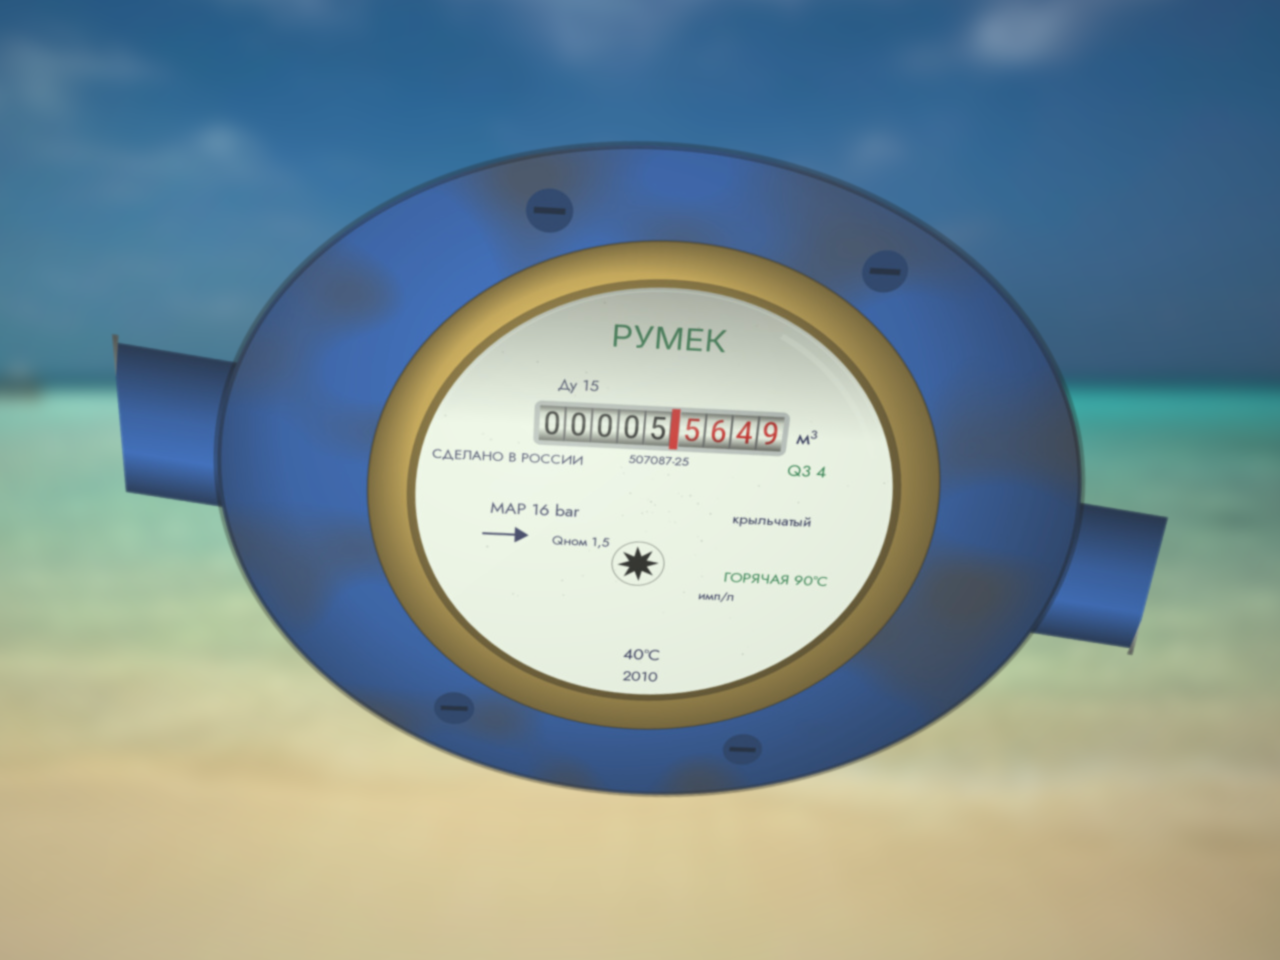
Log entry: 5.5649 m³
